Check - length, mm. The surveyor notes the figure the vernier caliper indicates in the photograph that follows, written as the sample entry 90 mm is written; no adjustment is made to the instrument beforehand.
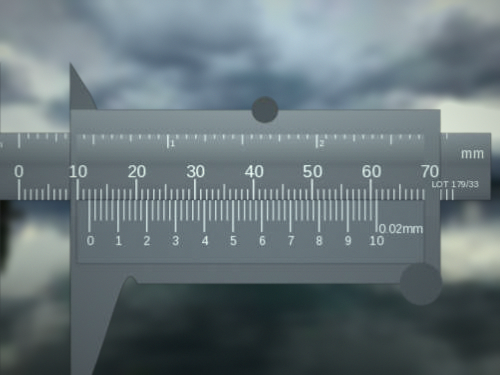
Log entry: 12.0 mm
